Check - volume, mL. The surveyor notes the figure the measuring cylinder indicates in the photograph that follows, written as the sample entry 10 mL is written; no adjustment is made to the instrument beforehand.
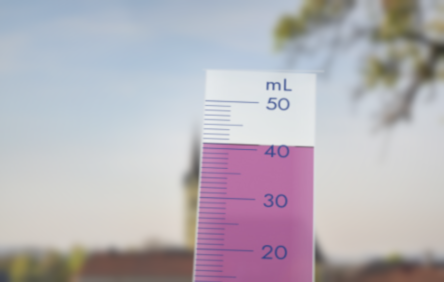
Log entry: 41 mL
